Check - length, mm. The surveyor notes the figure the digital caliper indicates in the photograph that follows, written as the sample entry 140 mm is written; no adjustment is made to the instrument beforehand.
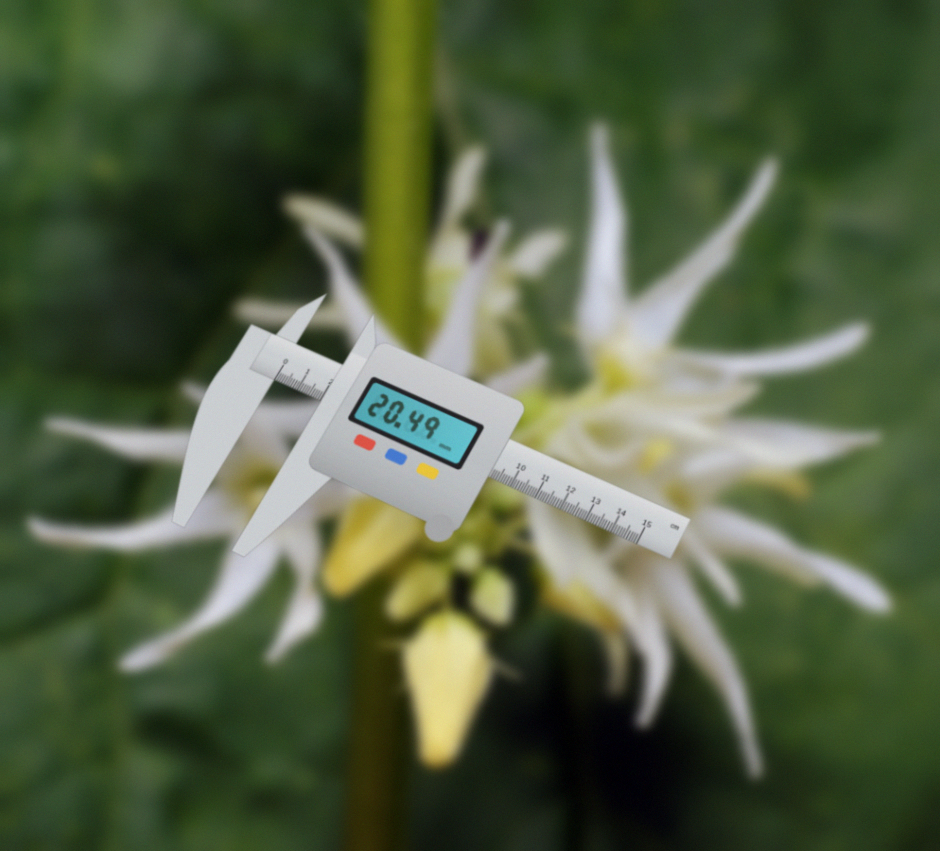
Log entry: 20.49 mm
